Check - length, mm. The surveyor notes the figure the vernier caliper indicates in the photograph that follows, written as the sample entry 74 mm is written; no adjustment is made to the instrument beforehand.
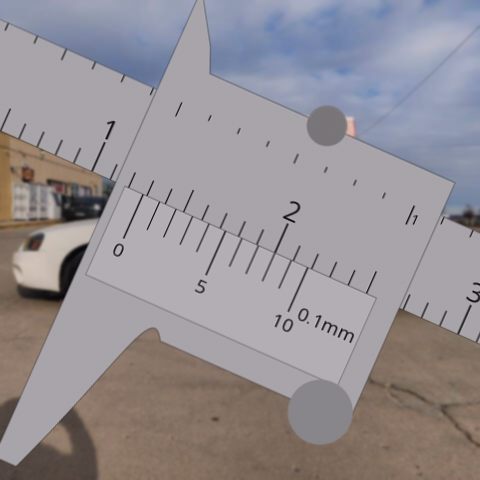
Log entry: 12.8 mm
